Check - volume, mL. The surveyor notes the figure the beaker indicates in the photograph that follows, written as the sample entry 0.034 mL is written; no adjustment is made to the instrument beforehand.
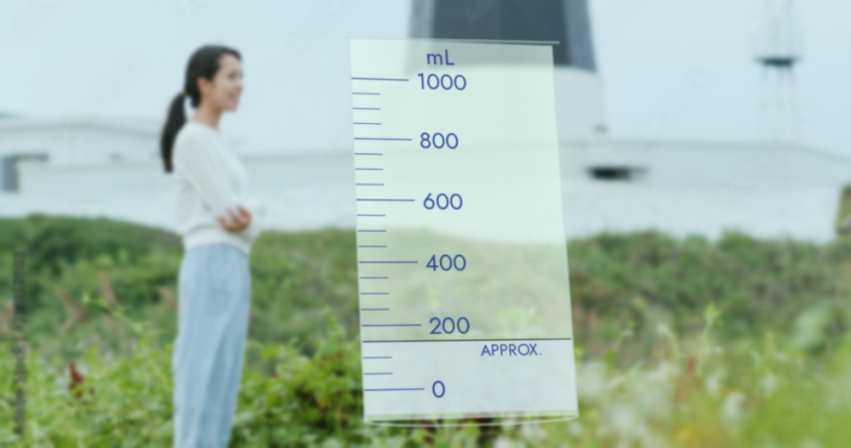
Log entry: 150 mL
